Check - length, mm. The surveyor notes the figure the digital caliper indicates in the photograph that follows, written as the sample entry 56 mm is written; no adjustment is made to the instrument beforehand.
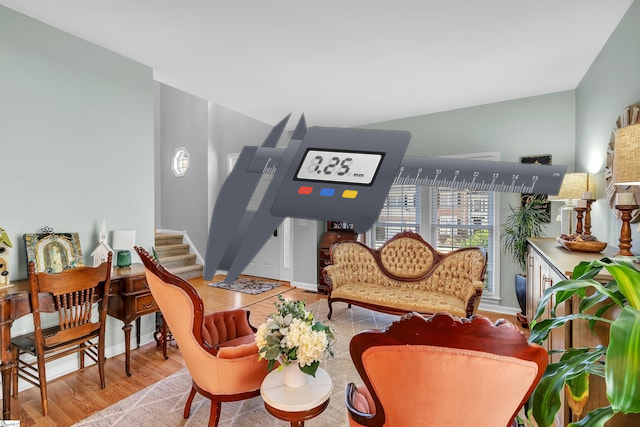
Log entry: 7.25 mm
